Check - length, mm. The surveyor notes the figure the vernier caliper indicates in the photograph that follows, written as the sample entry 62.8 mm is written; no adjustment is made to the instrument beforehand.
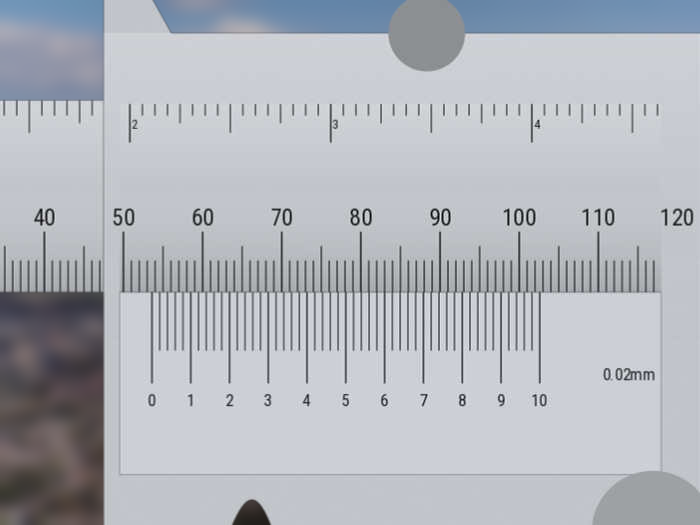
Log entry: 53.6 mm
